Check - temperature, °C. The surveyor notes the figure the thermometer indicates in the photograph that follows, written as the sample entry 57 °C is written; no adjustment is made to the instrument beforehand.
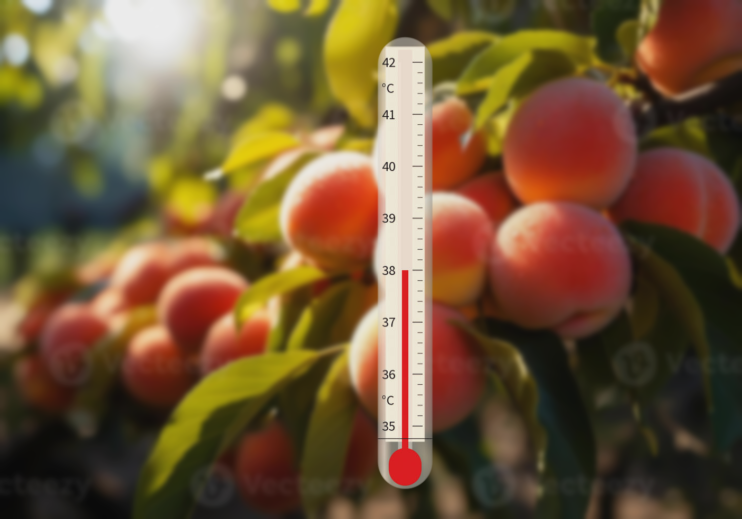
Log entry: 38 °C
